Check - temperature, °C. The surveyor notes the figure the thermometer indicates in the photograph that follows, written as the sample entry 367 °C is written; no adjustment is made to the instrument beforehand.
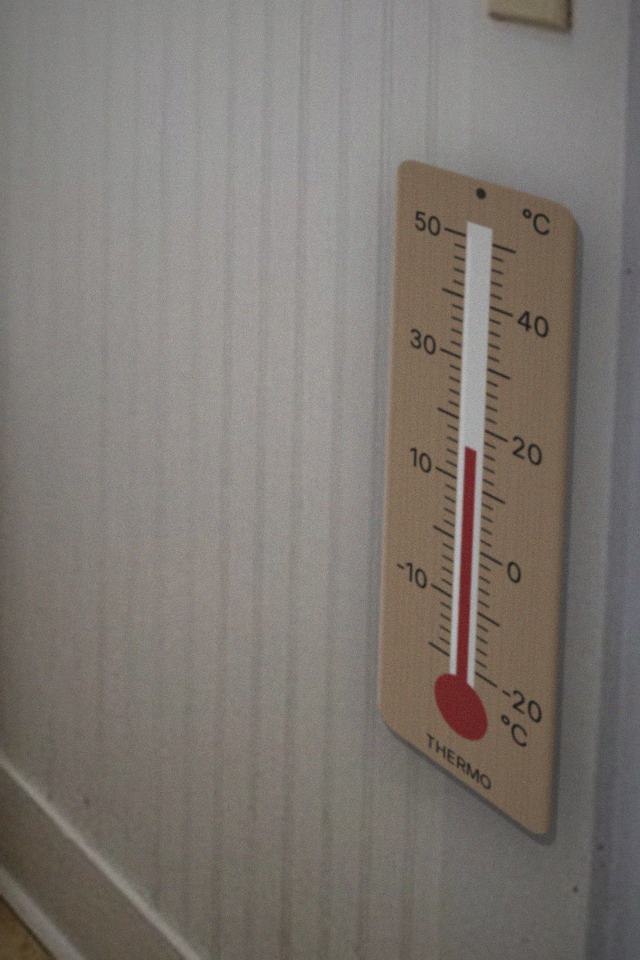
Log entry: 16 °C
